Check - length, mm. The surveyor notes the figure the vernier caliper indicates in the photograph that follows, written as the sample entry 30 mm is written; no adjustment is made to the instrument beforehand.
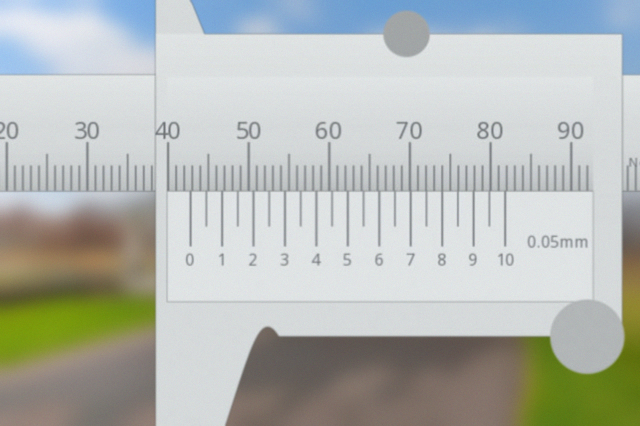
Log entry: 42.8 mm
